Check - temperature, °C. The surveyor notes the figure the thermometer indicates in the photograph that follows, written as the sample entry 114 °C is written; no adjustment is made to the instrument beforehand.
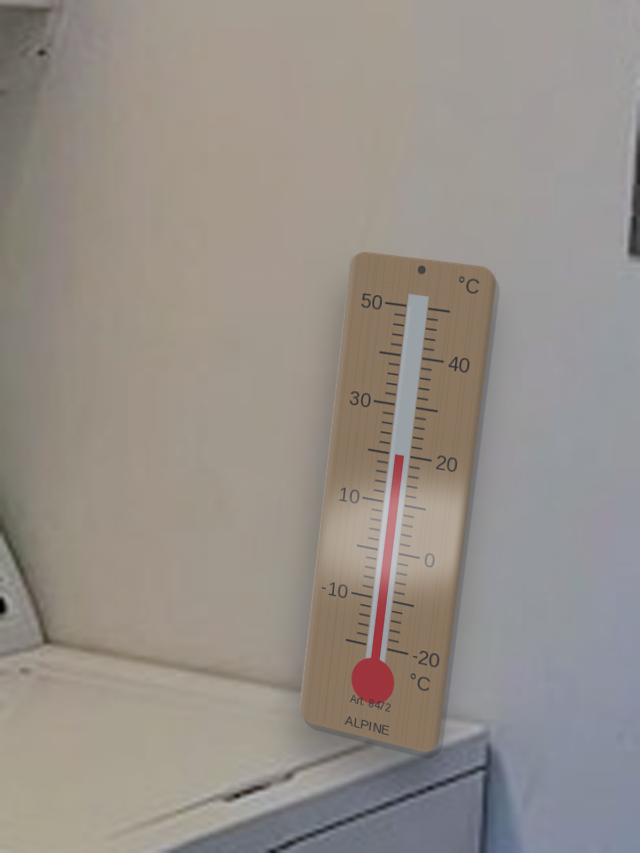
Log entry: 20 °C
